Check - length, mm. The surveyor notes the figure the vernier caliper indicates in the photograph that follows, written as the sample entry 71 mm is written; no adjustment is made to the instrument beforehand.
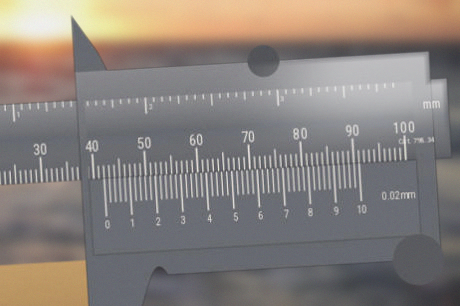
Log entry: 42.0 mm
